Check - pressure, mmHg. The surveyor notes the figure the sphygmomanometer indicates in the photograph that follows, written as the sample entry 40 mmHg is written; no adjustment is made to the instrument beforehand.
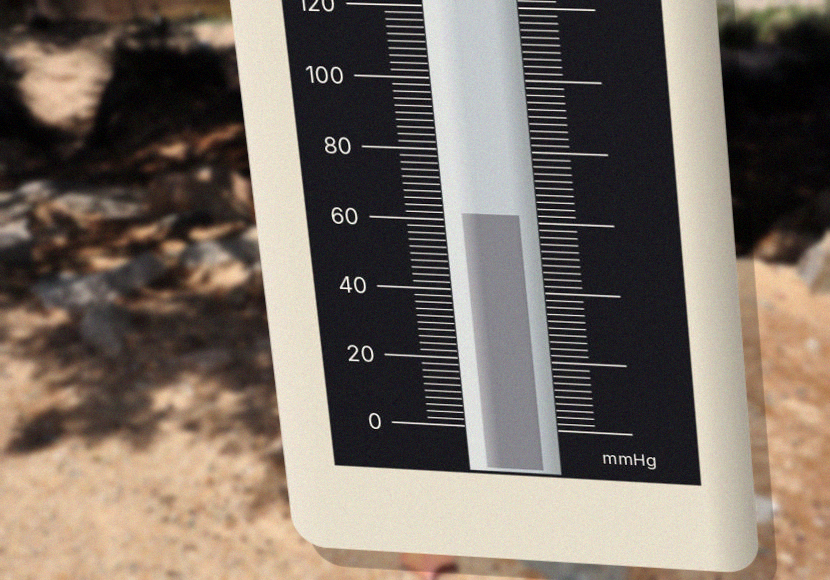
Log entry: 62 mmHg
